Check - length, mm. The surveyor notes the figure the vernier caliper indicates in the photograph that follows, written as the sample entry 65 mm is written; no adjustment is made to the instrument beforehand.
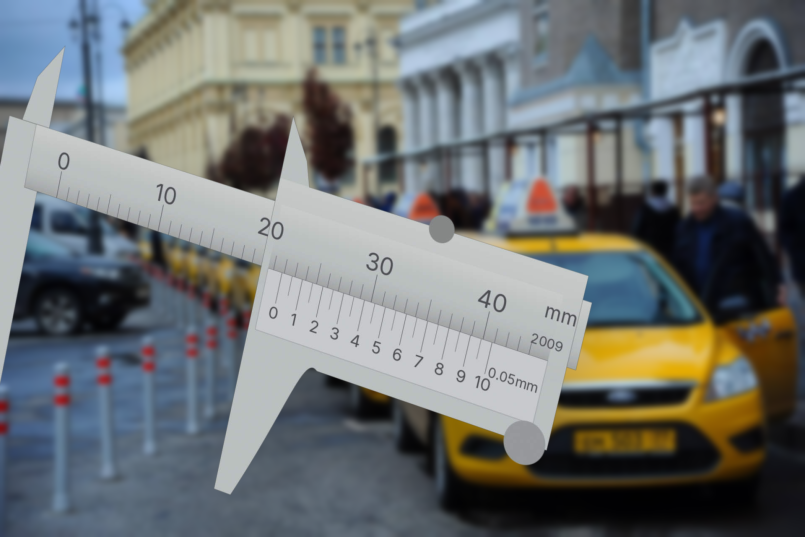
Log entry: 21.8 mm
